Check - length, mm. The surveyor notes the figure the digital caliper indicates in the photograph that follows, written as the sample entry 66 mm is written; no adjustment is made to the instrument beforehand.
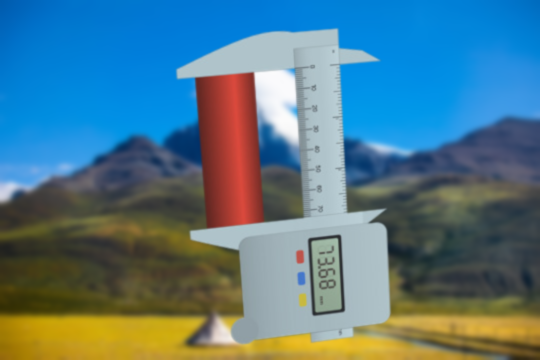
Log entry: 73.68 mm
